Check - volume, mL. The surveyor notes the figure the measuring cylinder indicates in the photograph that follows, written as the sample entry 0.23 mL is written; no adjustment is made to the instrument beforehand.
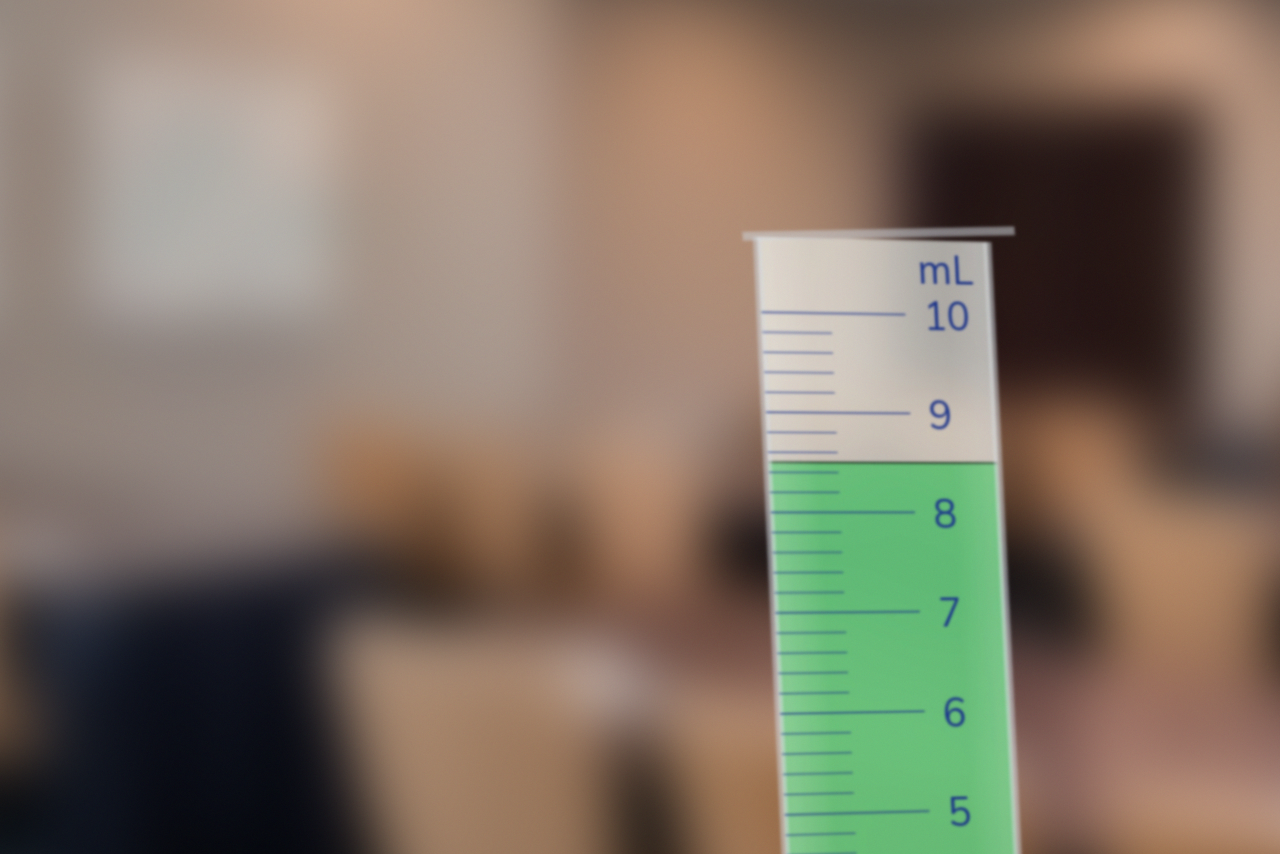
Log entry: 8.5 mL
